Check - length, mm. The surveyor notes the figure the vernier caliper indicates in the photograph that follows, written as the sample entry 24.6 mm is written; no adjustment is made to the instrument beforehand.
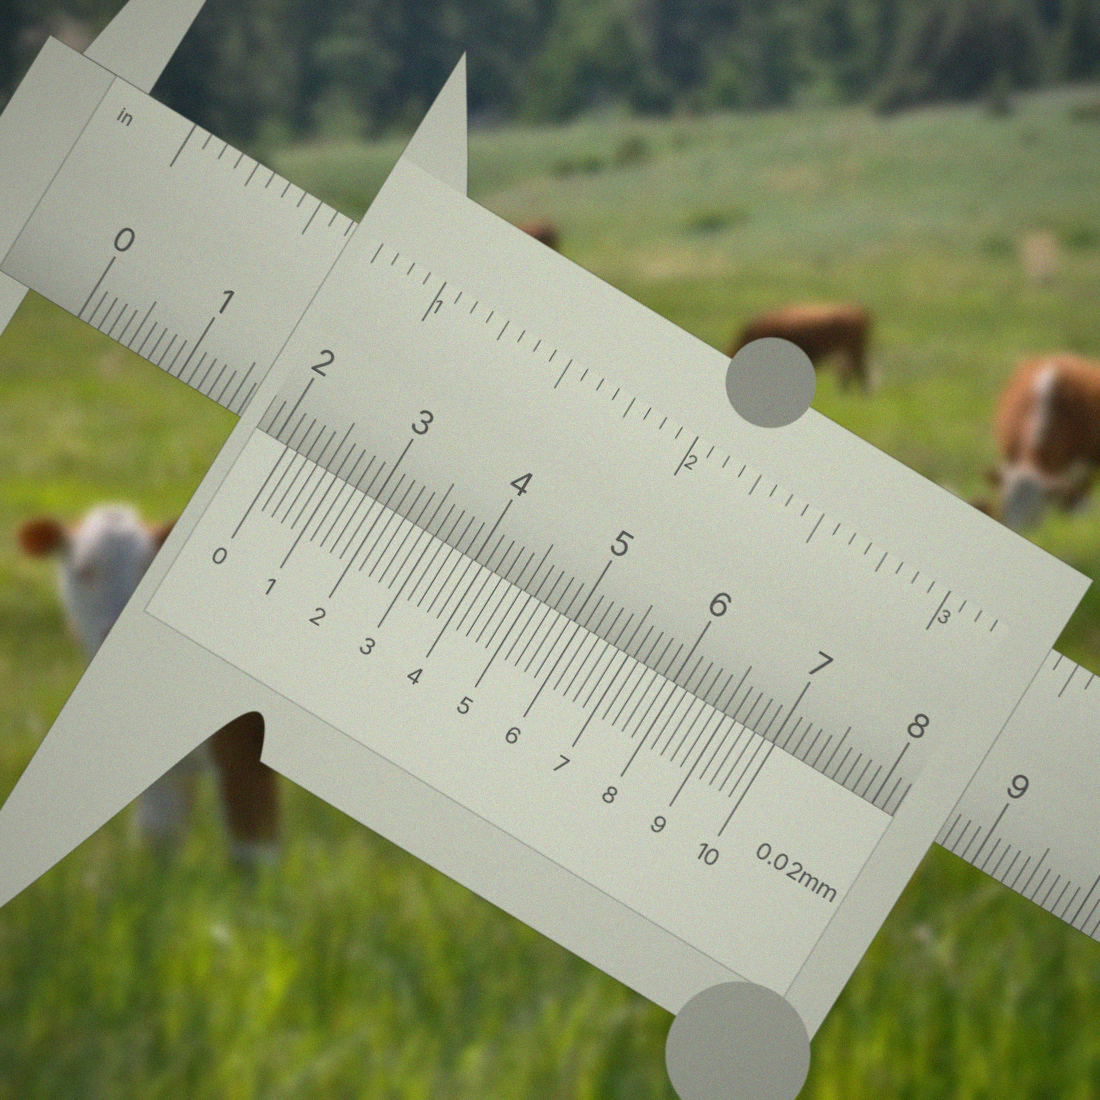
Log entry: 21.2 mm
